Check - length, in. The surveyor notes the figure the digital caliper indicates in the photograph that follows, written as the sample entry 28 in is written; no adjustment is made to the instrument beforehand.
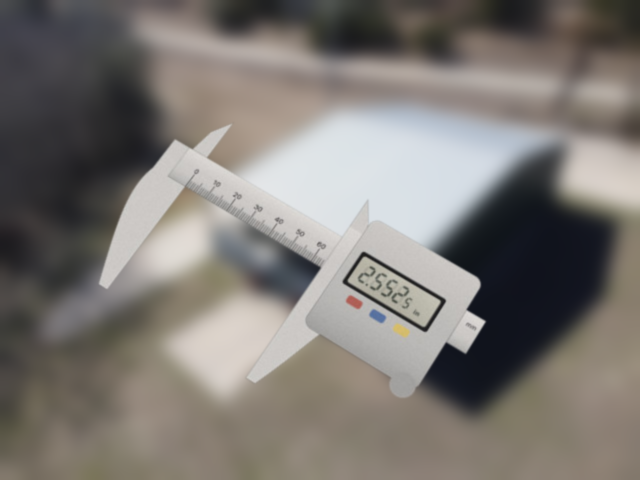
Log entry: 2.5525 in
